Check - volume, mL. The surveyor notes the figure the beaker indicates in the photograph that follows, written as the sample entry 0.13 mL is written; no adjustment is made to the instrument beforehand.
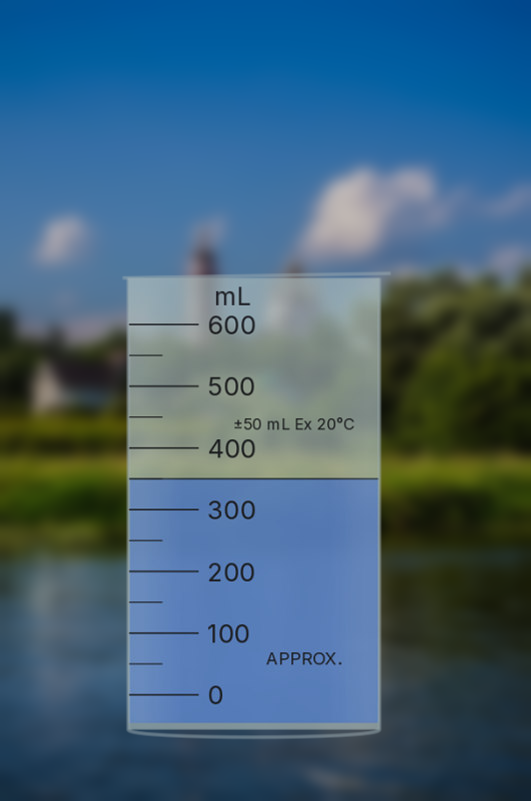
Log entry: 350 mL
